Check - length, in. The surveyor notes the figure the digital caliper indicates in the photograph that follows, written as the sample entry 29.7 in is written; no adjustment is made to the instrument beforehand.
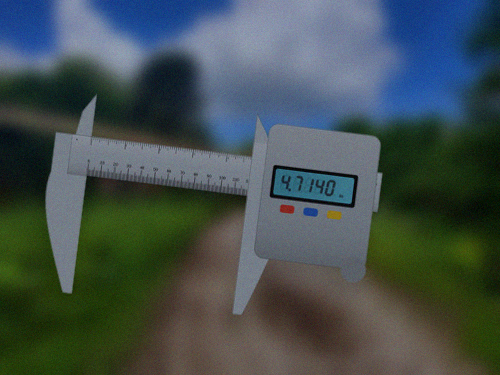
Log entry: 4.7140 in
